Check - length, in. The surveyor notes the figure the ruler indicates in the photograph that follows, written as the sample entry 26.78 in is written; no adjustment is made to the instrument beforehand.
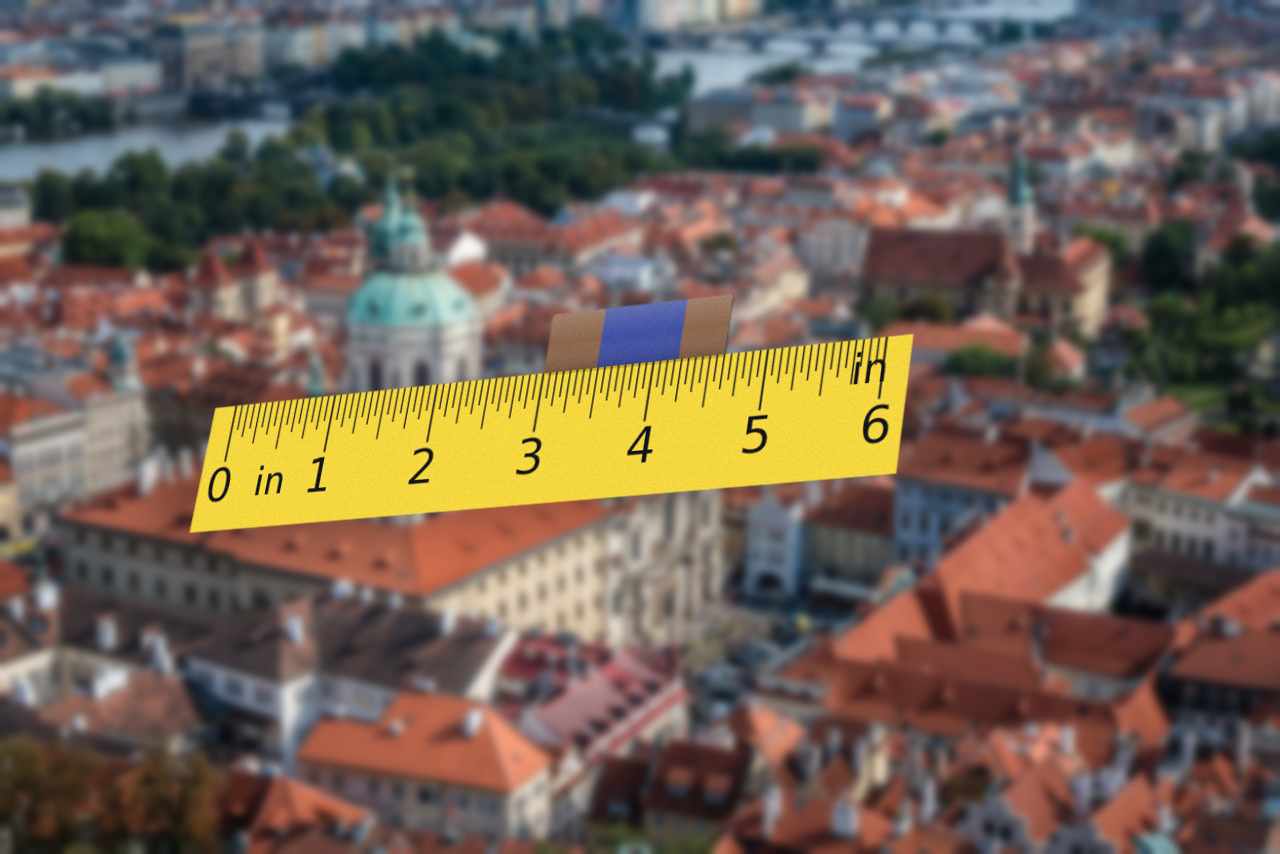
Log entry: 1.625 in
